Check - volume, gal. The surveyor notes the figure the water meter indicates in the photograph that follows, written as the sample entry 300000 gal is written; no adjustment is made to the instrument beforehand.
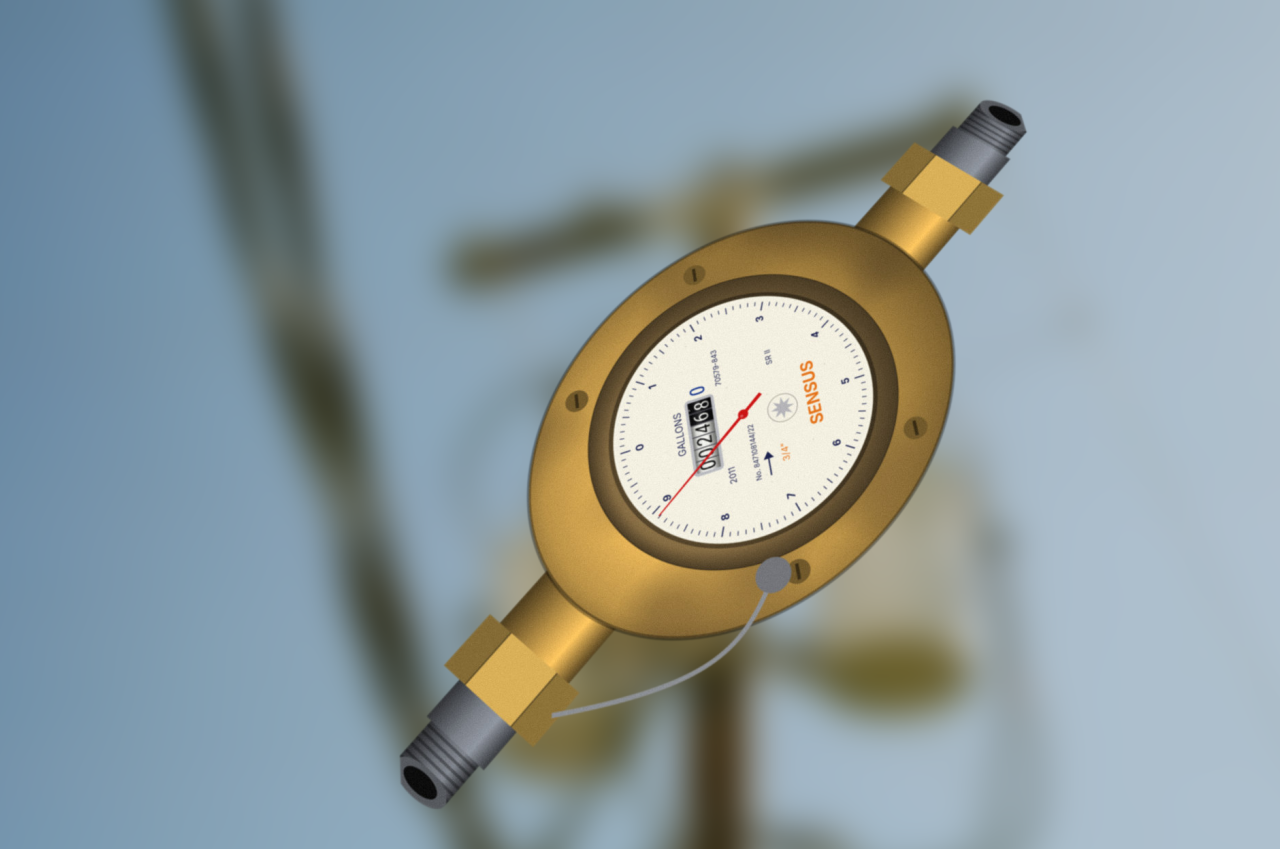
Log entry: 24678.9 gal
